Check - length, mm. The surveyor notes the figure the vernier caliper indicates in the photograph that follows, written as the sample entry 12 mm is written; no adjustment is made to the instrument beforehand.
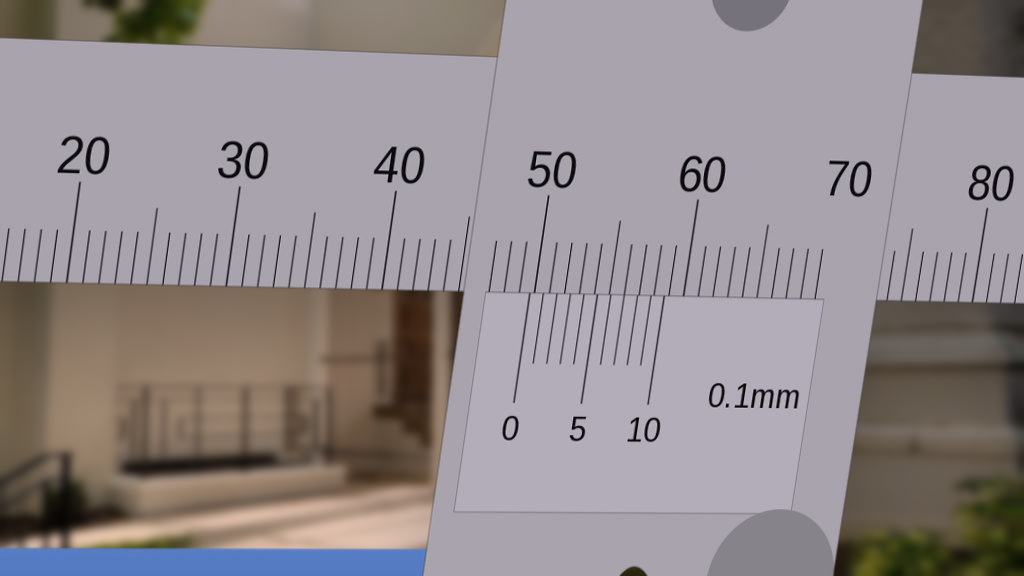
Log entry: 49.7 mm
